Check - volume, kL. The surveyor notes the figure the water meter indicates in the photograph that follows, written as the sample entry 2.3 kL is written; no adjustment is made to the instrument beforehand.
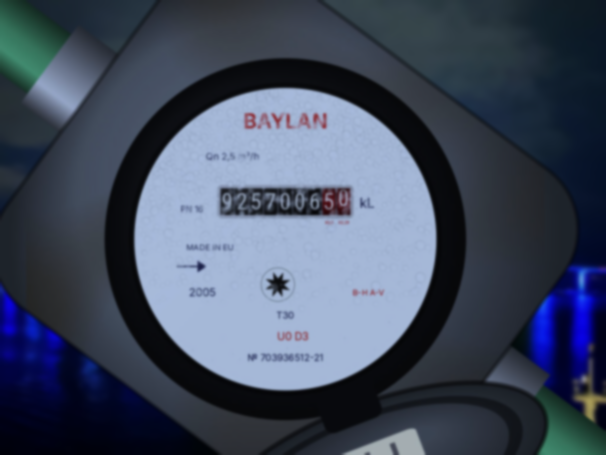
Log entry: 9257006.50 kL
